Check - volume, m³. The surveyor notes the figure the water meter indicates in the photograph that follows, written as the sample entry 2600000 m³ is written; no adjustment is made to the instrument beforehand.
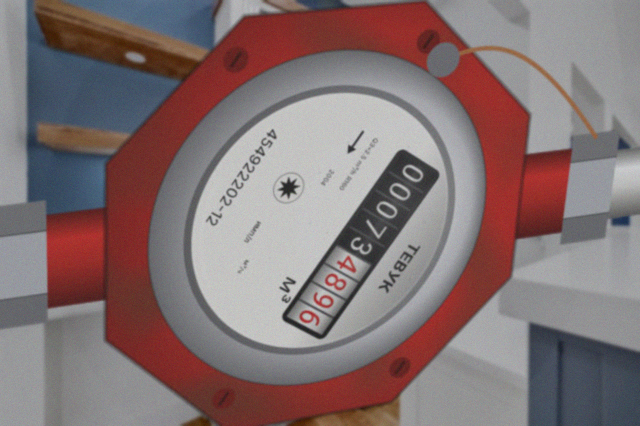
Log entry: 73.4896 m³
